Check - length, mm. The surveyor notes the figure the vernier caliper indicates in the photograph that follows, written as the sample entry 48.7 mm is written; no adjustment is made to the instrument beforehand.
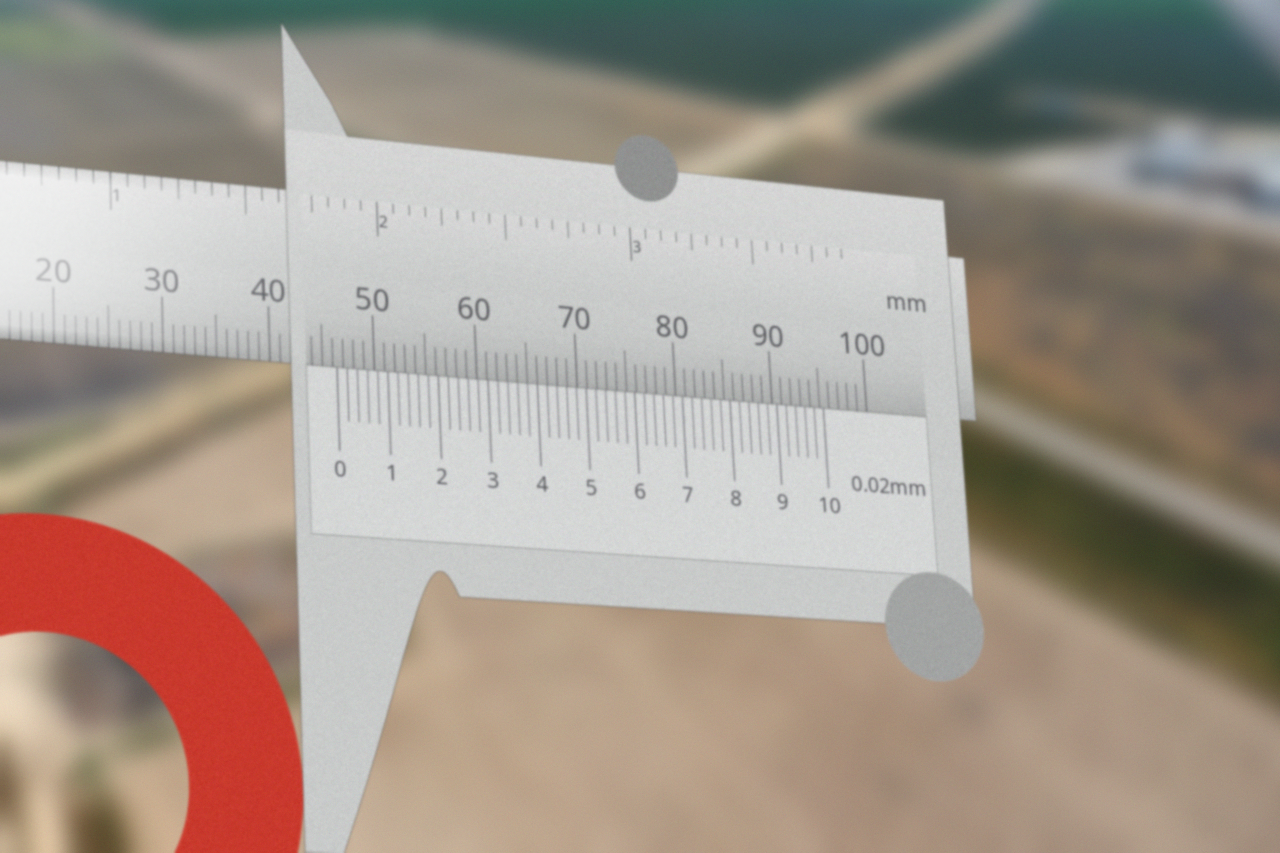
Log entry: 46.4 mm
